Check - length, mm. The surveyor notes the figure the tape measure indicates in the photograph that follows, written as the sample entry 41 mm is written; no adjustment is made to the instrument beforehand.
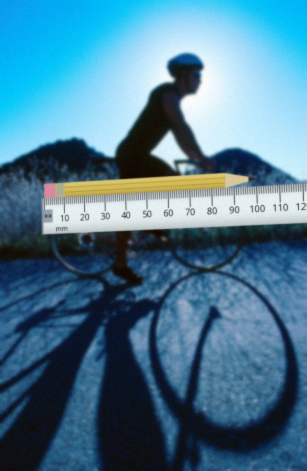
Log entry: 100 mm
